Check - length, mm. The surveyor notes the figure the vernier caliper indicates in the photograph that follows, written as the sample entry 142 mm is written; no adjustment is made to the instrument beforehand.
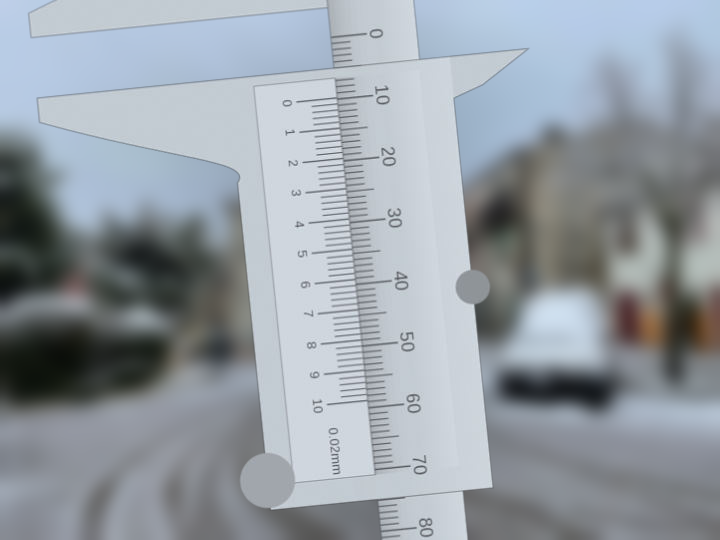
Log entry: 9.8 mm
